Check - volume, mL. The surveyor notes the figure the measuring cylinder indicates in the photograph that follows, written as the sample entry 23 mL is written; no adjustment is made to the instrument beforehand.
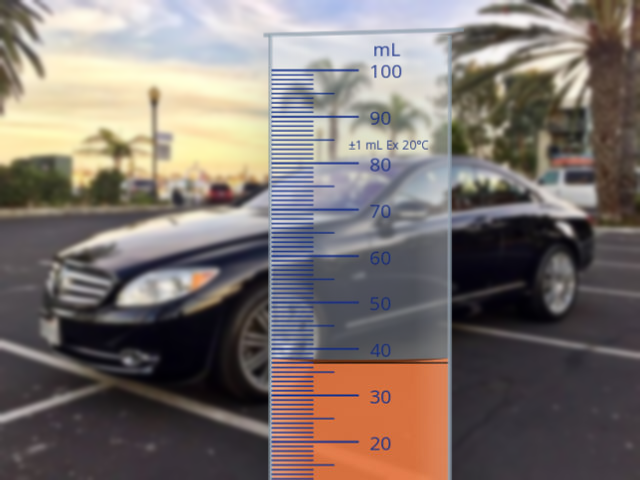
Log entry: 37 mL
